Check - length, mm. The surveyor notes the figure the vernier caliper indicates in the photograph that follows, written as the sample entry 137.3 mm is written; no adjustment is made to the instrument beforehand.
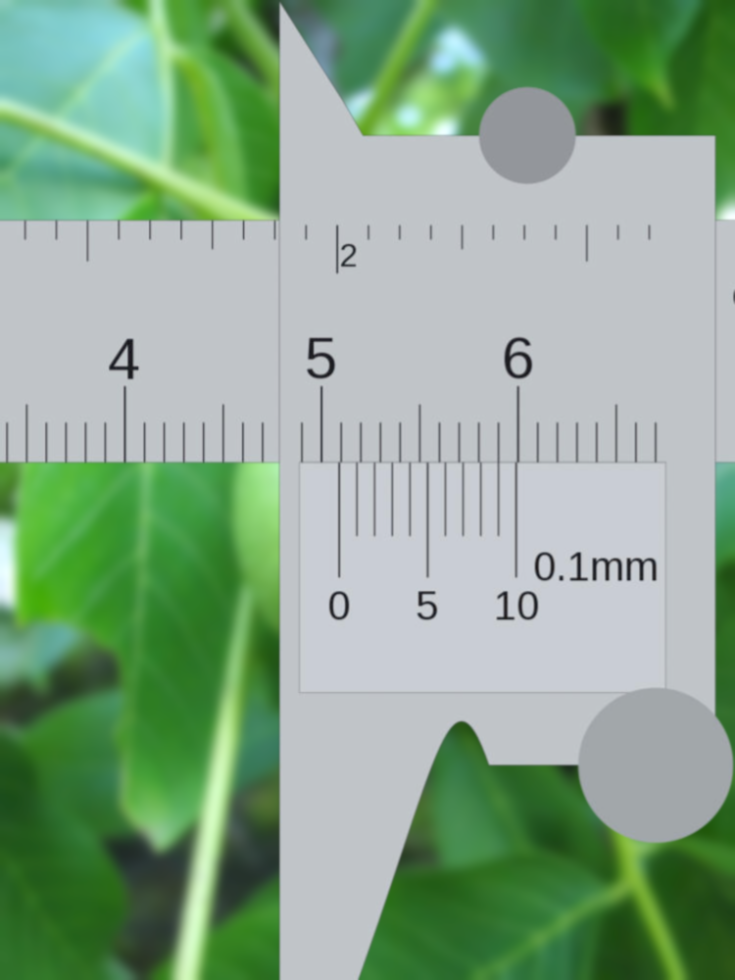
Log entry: 50.9 mm
